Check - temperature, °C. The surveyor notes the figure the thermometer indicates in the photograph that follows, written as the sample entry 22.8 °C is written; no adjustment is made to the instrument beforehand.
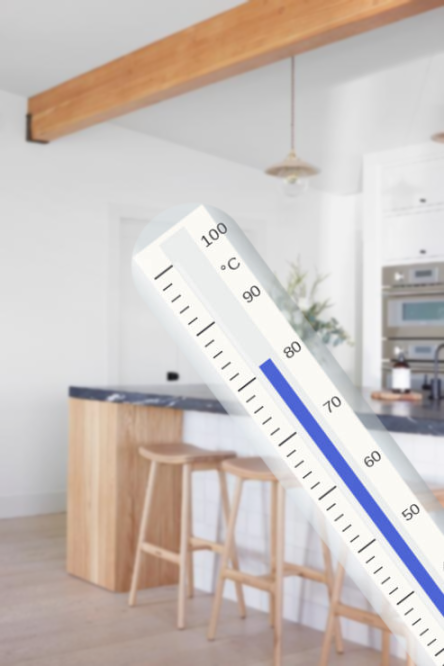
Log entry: 81 °C
